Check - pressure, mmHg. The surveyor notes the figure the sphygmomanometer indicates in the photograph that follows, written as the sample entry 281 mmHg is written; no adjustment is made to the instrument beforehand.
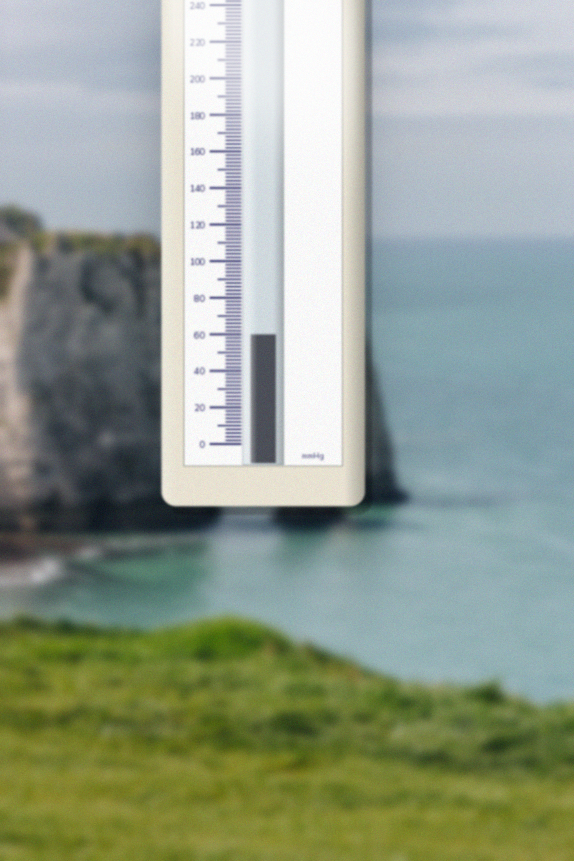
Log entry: 60 mmHg
